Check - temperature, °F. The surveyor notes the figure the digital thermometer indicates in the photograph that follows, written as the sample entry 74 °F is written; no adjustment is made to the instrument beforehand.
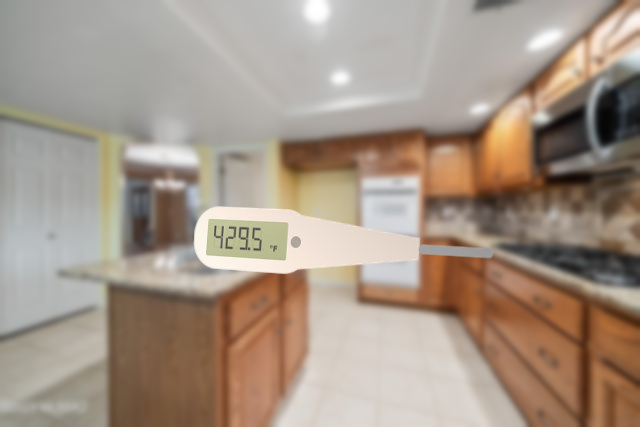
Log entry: 429.5 °F
